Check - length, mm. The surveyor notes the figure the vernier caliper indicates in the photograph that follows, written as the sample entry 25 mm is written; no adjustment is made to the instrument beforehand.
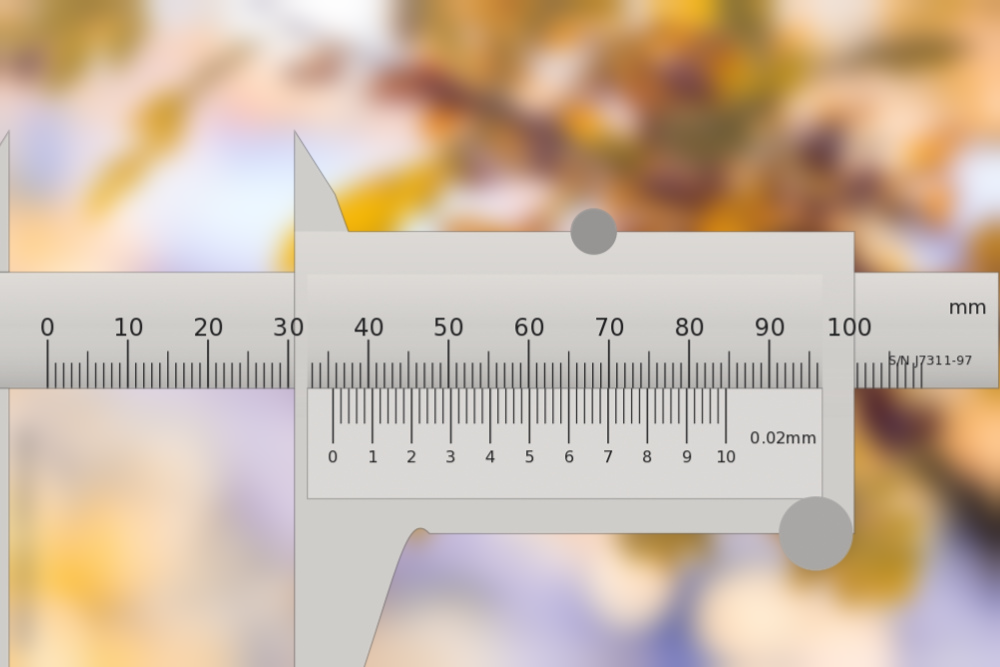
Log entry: 35.6 mm
